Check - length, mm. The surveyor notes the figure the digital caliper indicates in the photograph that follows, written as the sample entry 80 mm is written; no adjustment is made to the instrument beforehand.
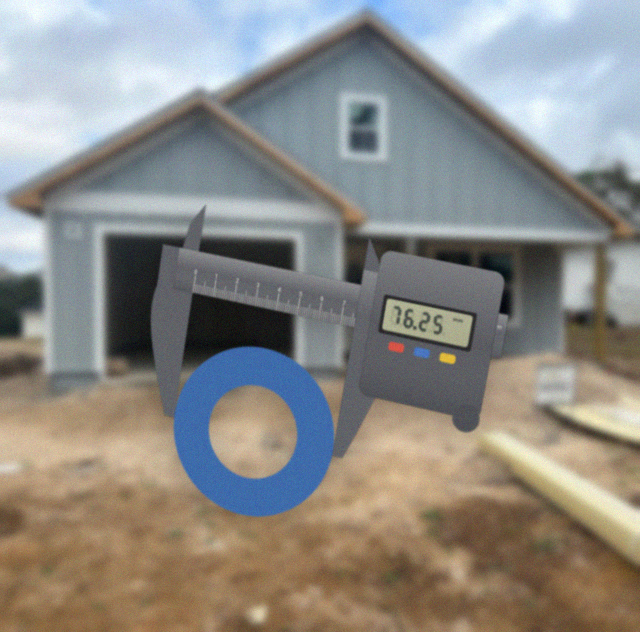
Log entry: 76.25 mm
